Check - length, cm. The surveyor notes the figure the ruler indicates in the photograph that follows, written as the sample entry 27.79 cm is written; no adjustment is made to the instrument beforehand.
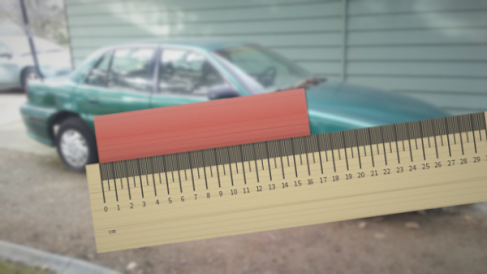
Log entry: 16.5 cm
